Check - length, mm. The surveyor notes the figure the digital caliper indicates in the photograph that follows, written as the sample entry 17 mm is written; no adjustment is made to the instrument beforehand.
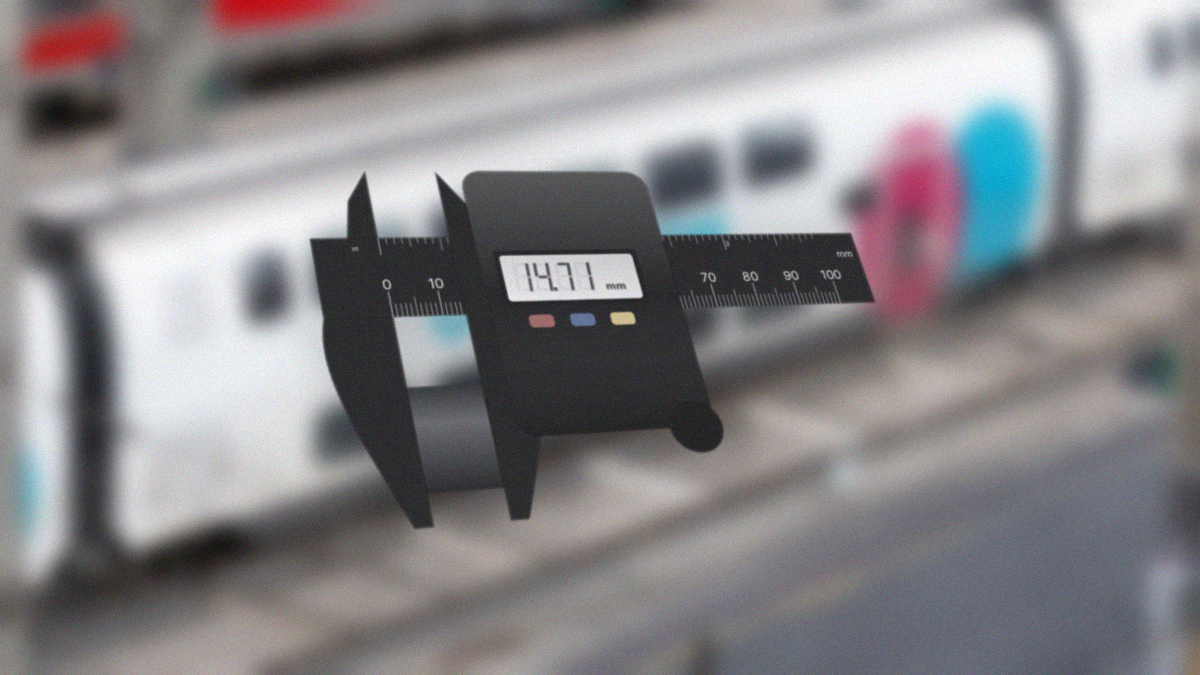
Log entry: 14.71 mm
